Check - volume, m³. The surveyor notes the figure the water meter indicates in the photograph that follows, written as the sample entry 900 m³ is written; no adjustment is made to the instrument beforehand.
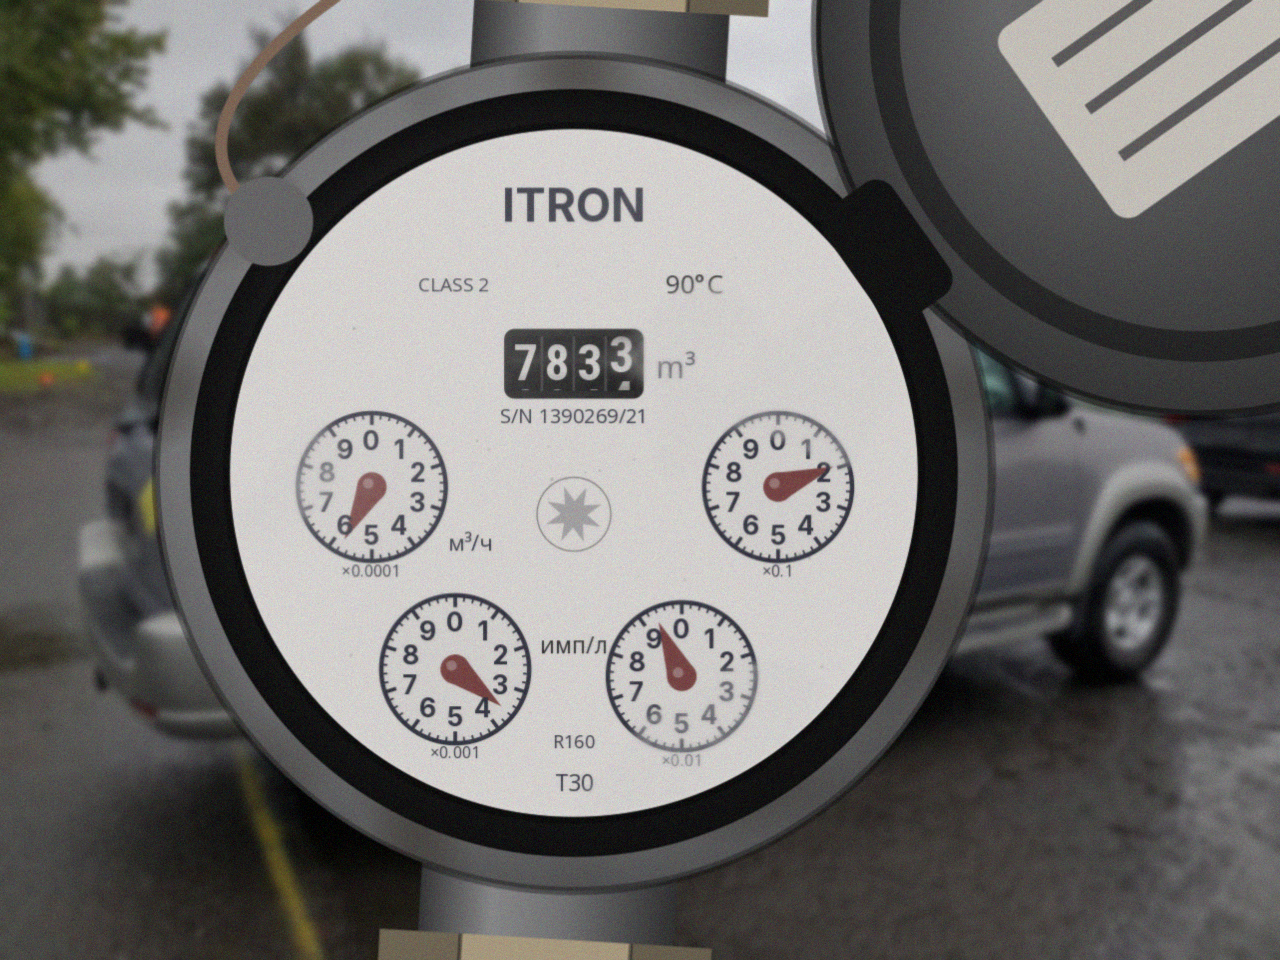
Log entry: 7833.1935 m³
